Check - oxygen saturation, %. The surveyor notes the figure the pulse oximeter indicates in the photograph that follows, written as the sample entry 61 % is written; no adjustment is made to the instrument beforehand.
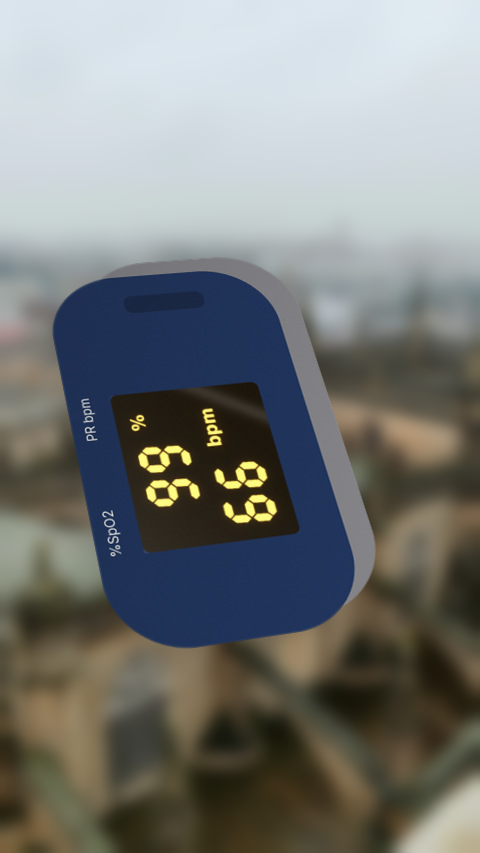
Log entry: 99 %
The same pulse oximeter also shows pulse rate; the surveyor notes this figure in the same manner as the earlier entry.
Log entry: 66 bpm
